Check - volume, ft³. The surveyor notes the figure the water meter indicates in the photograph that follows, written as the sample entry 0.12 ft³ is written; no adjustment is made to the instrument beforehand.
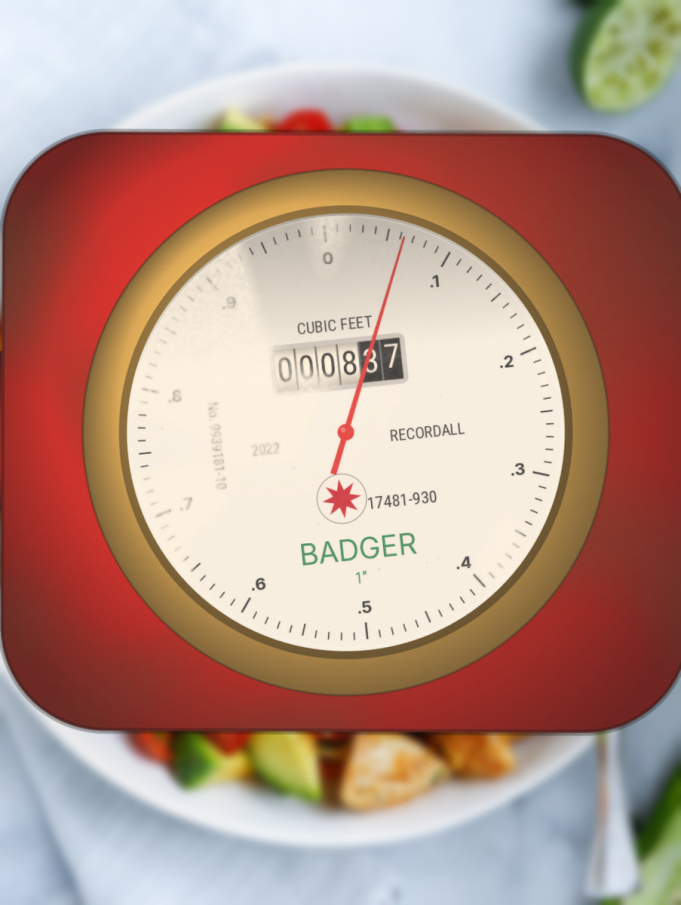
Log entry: 837.06 ft³
